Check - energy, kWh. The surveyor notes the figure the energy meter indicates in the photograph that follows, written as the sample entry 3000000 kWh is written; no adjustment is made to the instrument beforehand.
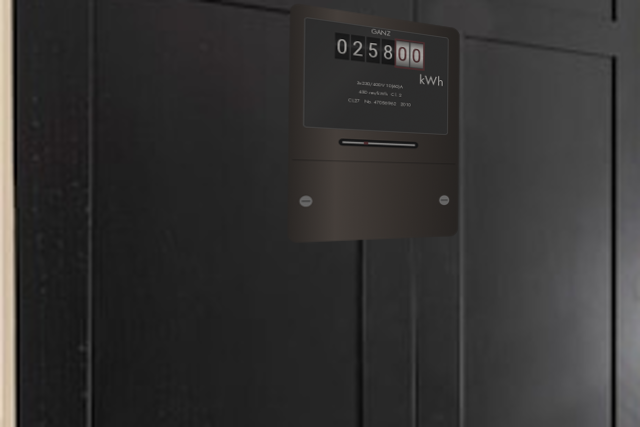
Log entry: 258.00 kWh
